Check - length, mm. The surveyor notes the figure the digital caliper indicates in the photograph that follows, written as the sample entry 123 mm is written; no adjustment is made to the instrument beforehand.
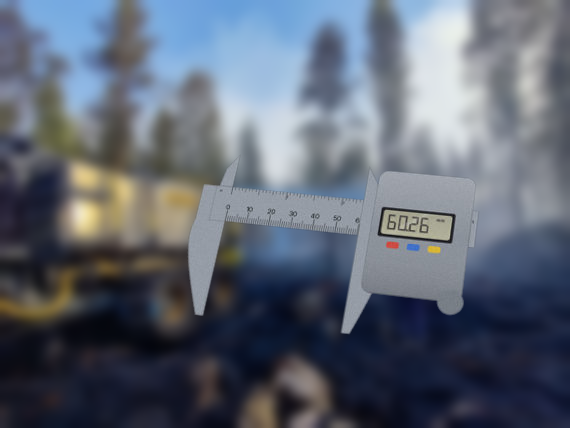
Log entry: 60.26 mm
